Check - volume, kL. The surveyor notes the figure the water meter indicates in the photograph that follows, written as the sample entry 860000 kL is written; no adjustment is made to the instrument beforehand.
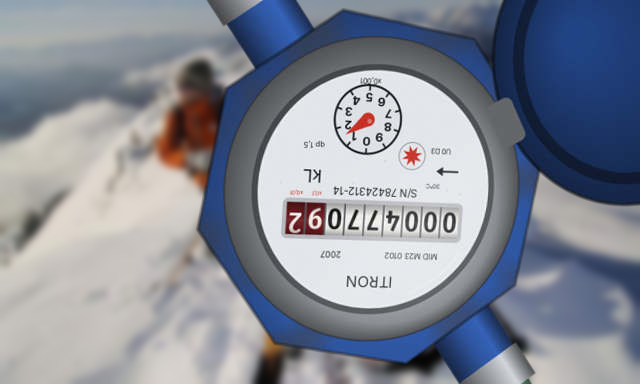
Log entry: 4770.921 kL
